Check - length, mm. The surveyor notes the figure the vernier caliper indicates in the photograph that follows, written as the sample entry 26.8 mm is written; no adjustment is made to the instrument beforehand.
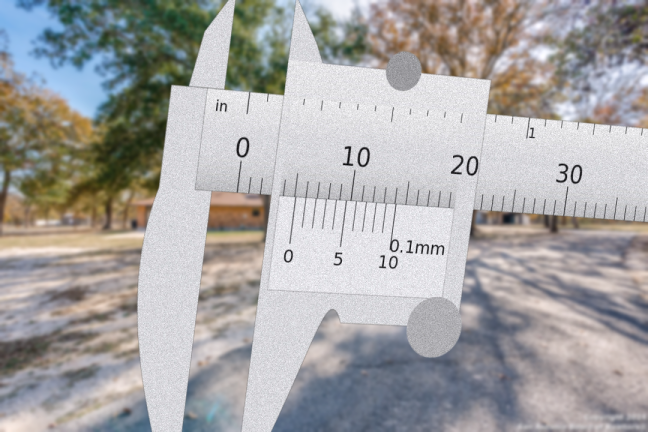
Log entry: 5.1 mm
